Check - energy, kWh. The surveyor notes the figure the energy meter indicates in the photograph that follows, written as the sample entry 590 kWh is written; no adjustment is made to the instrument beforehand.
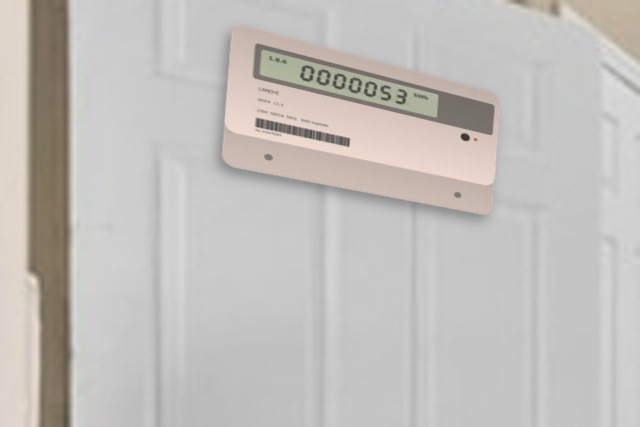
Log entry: 53 kWh
